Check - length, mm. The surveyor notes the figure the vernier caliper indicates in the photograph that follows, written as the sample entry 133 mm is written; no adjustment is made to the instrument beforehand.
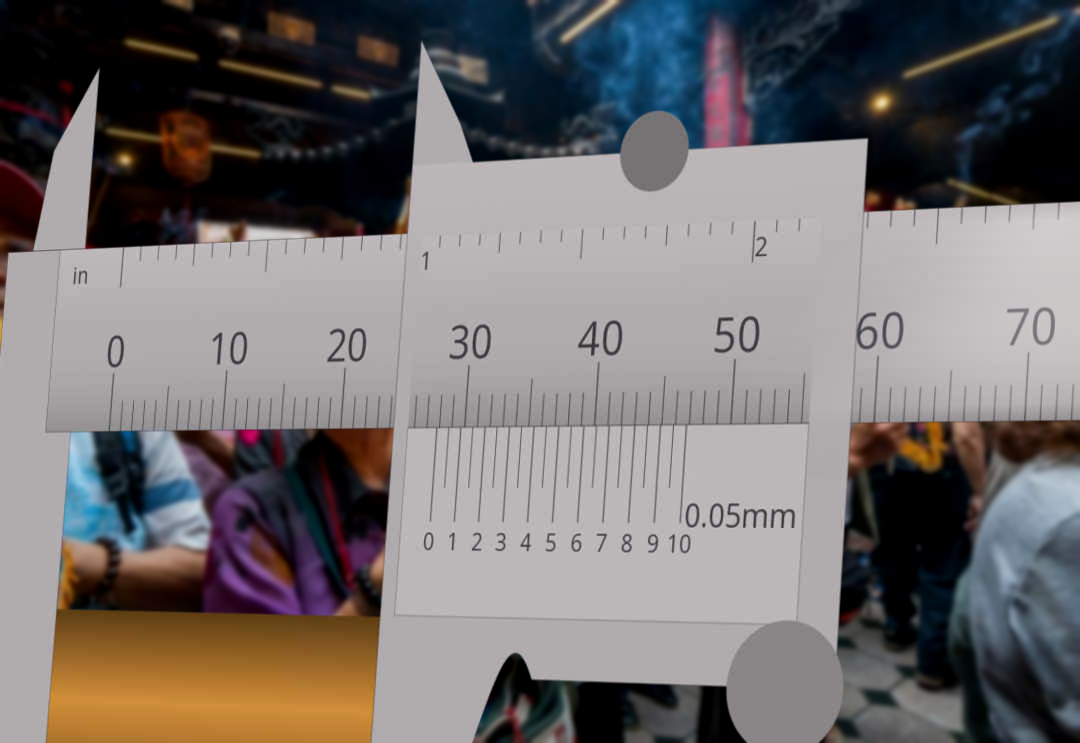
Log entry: 27.8 mm
